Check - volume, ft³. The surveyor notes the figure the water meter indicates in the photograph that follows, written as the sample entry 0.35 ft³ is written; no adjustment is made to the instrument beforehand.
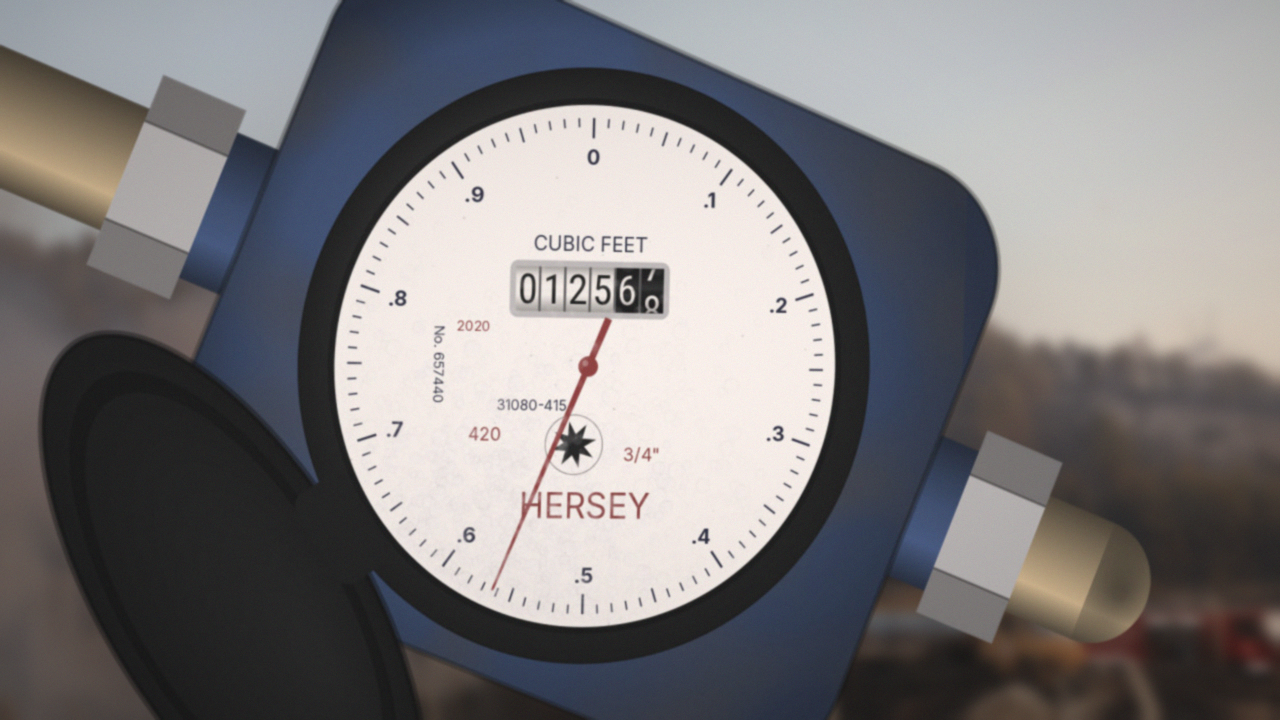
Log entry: 12567.56 ft³
